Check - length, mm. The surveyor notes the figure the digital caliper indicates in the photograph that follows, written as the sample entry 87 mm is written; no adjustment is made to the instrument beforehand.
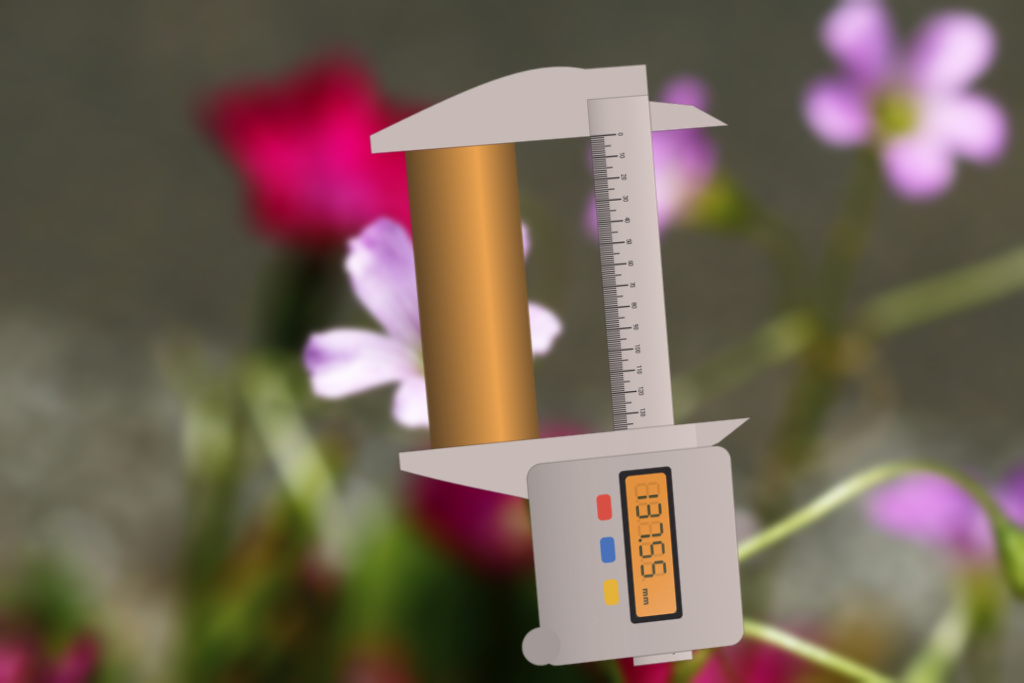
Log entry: 137.55 mm
